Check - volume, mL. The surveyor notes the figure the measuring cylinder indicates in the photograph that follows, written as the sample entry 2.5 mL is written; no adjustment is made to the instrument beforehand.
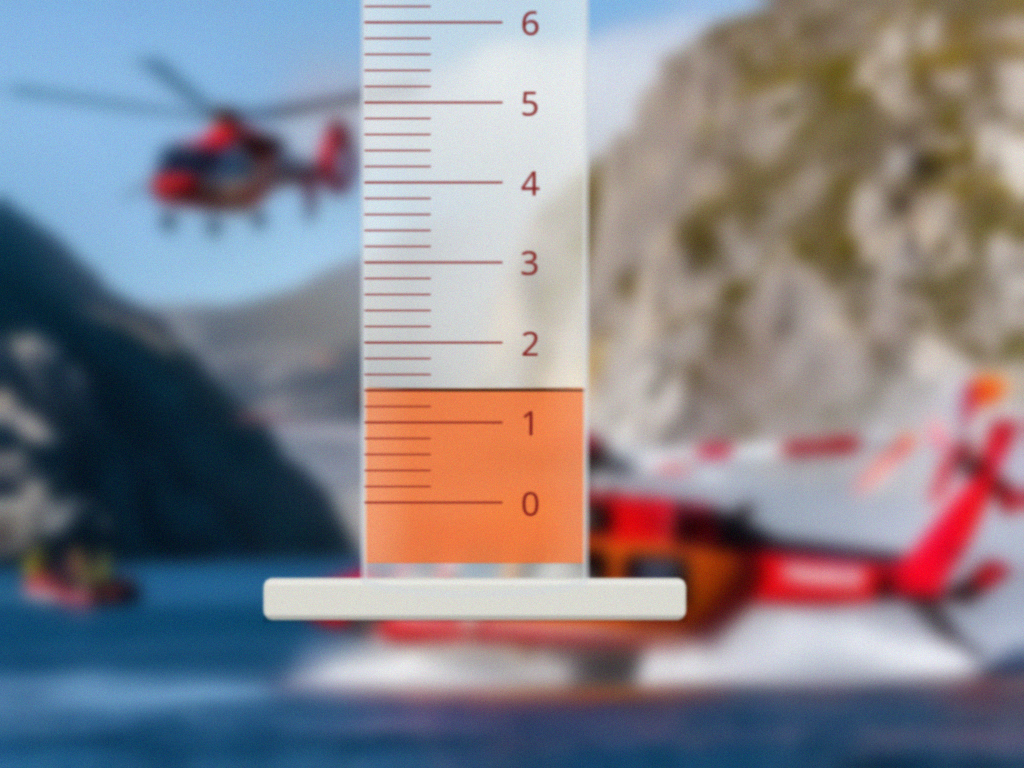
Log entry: 1.4 mL
